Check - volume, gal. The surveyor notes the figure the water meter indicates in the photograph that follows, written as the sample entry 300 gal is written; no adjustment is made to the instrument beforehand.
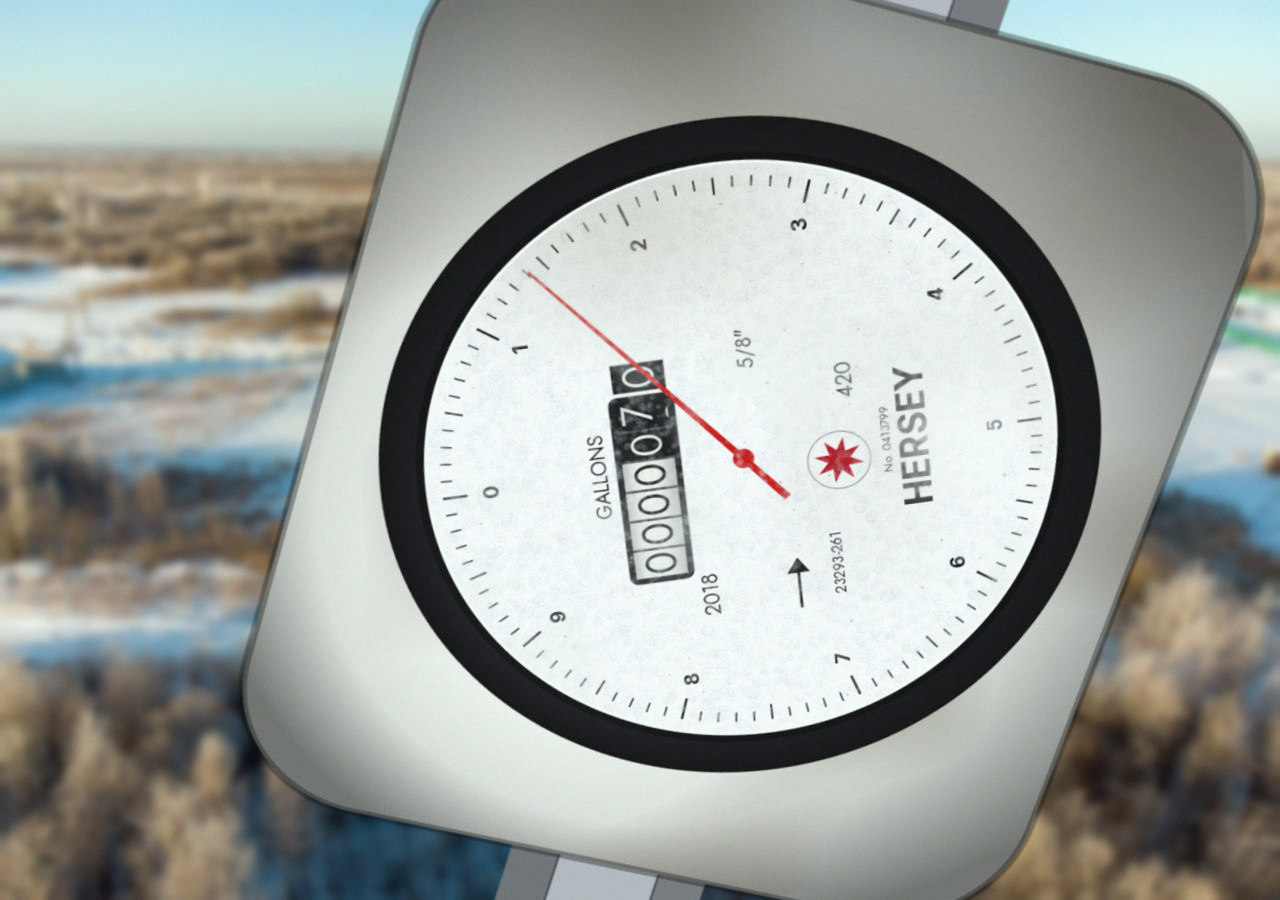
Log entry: 71.4 gal
